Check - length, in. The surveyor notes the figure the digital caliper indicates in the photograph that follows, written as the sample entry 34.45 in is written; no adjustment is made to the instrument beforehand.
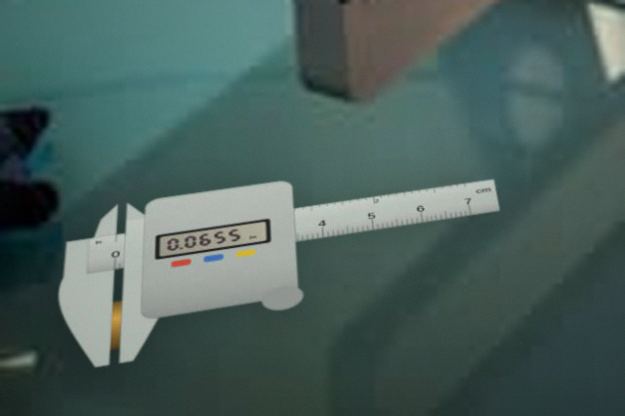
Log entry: 0.0655 in
